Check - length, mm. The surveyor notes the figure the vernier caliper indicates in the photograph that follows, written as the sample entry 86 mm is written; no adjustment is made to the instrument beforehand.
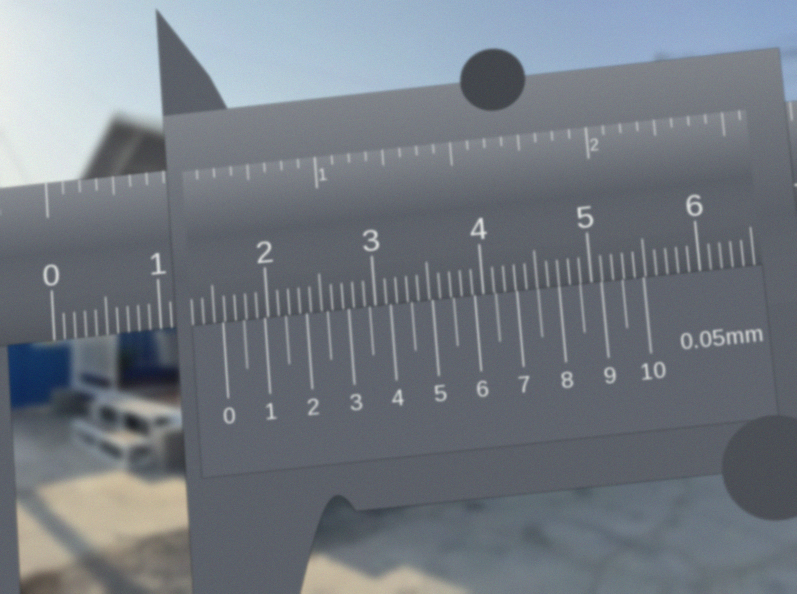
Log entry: 15.8 mm
